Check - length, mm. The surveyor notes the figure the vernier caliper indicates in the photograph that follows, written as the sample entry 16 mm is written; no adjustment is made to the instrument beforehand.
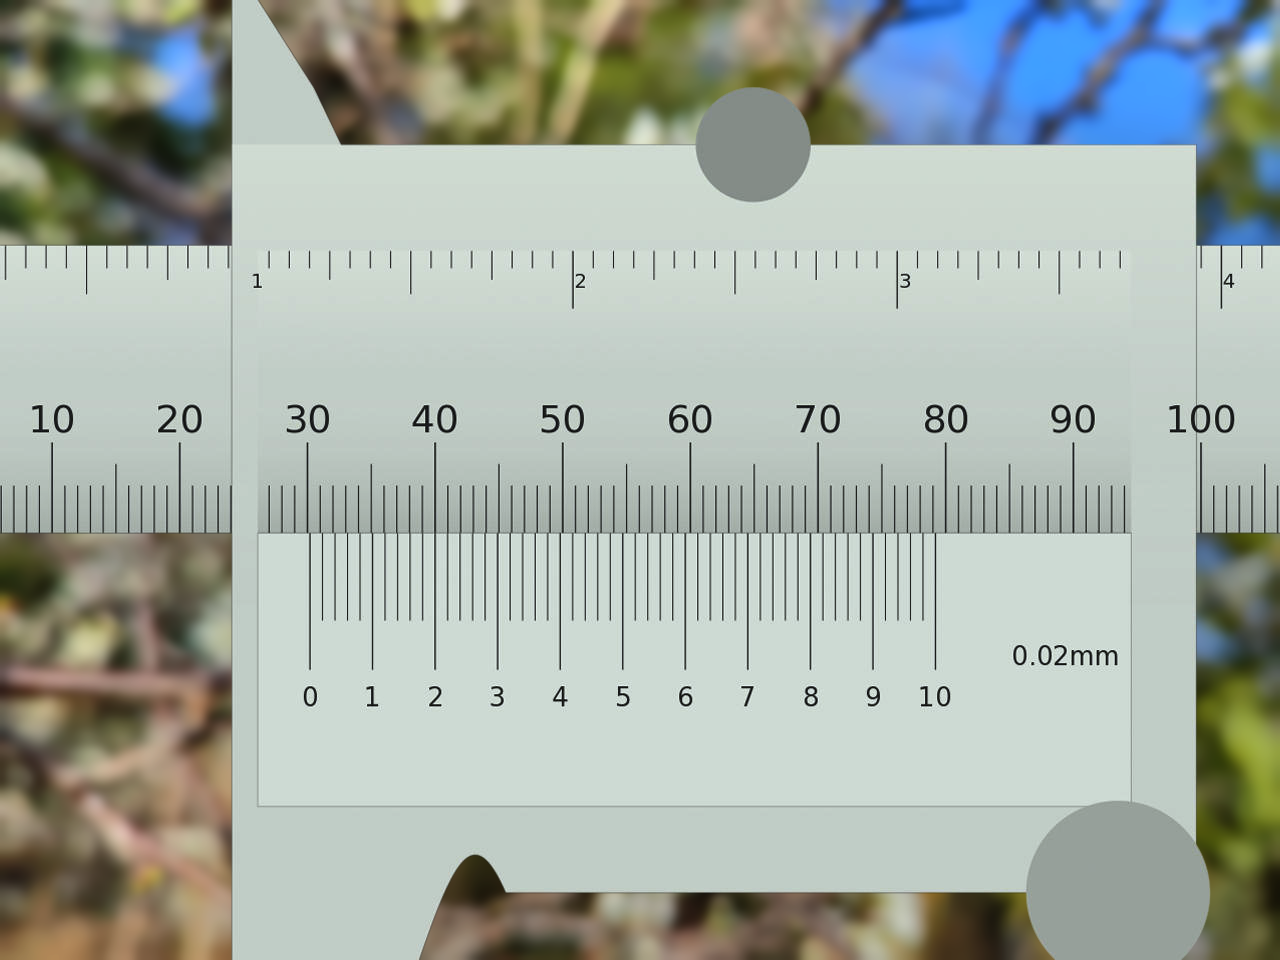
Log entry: 30.2 mm
